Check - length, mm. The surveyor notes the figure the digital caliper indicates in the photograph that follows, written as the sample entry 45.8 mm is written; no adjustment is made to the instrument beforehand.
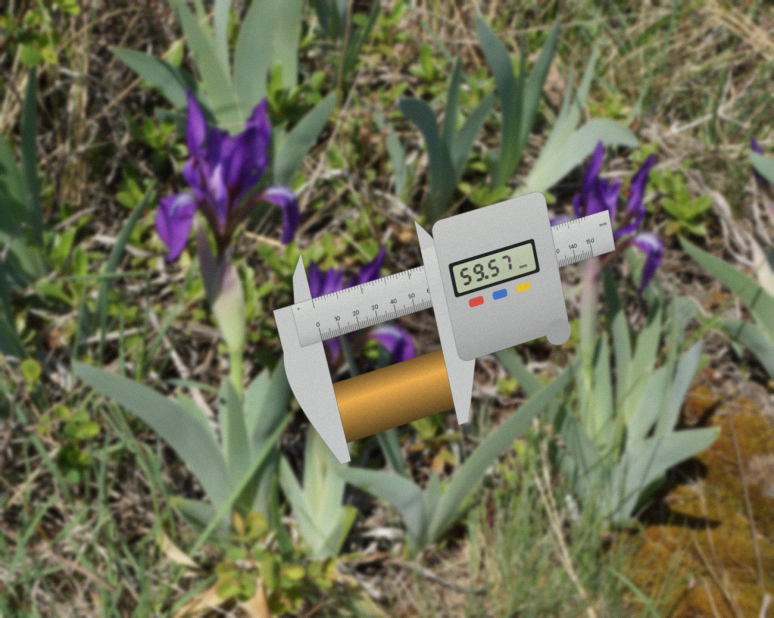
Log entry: 59.57 mm
